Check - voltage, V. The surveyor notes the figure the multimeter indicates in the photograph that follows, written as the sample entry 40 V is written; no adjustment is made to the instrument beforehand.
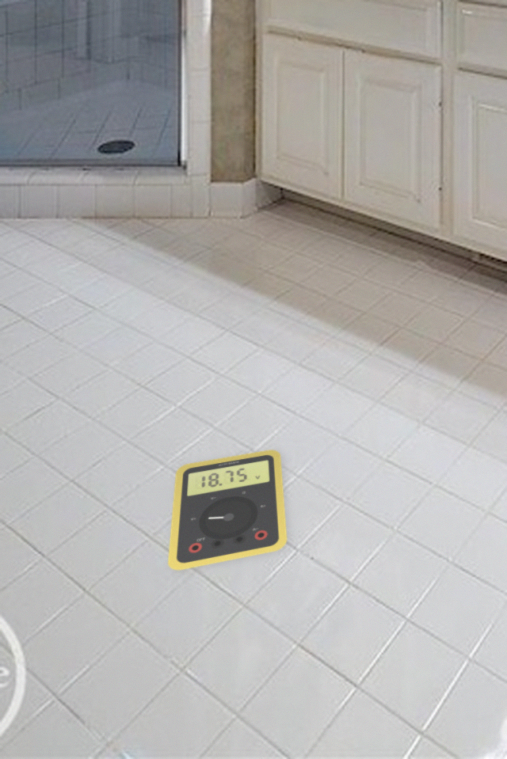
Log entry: 18.75 V
